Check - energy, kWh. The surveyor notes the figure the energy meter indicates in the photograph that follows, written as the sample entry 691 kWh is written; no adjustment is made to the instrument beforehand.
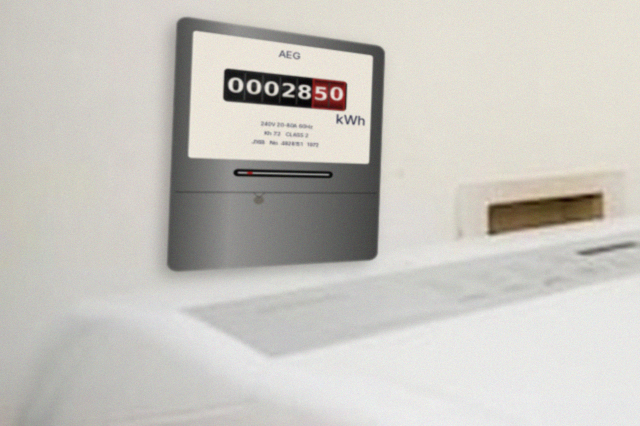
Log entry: 28.50 kWh
